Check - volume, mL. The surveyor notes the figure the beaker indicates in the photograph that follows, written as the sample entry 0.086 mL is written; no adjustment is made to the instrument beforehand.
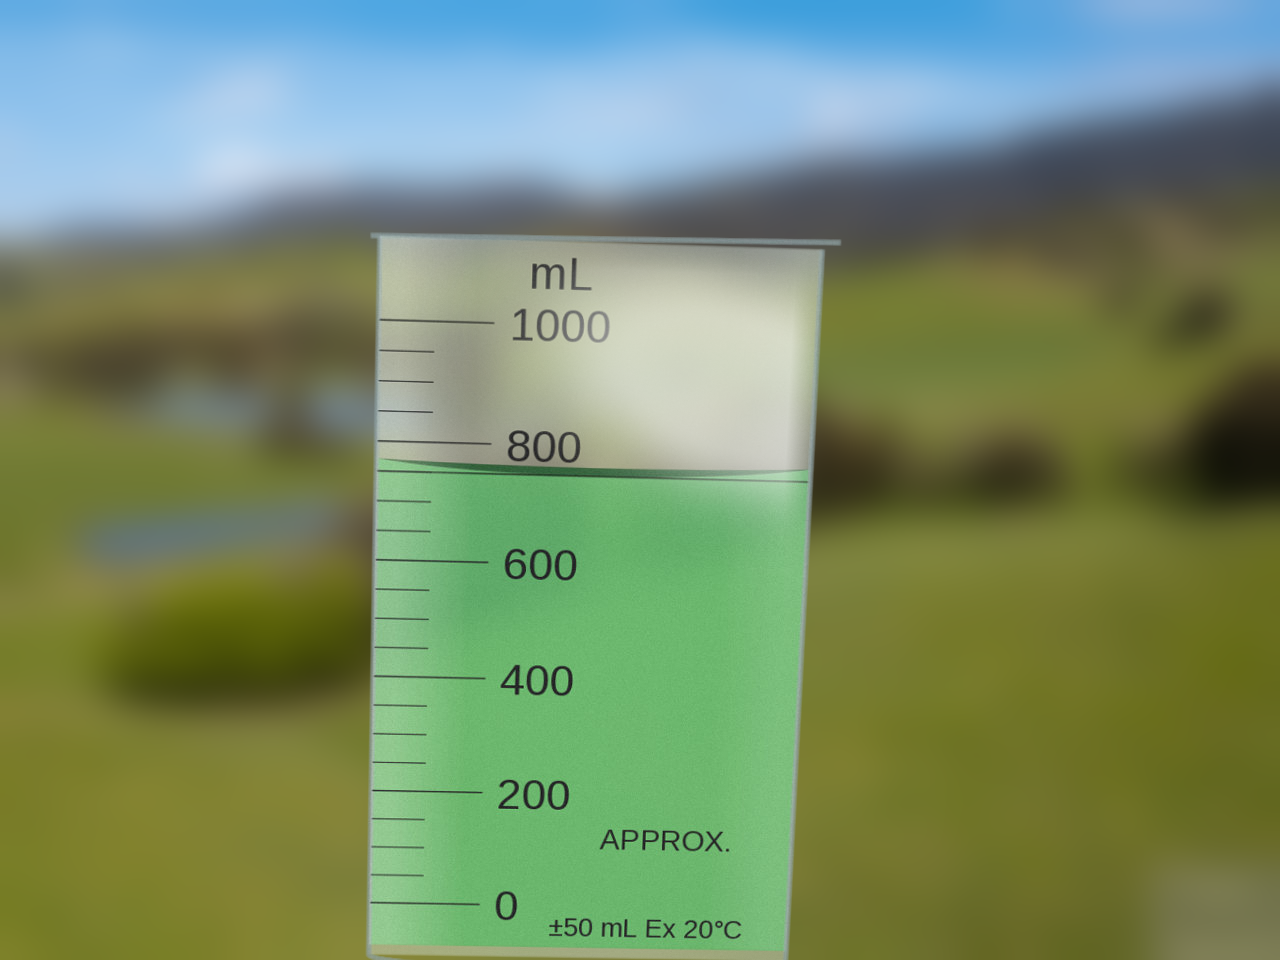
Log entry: 750 mL
